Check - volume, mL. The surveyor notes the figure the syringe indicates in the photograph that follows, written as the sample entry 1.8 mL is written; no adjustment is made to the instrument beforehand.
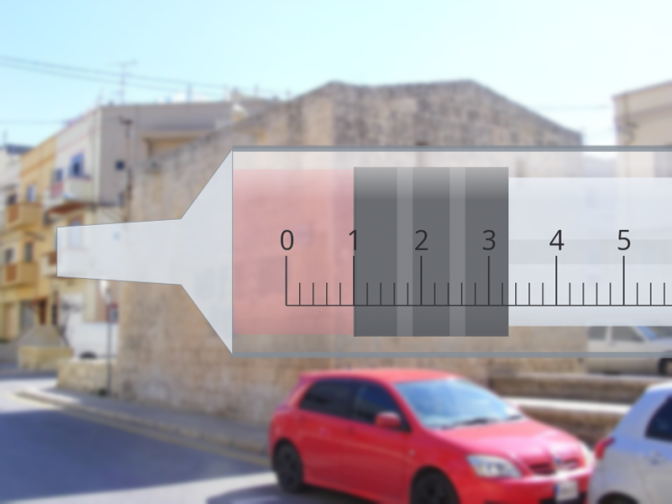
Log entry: 1 mL
